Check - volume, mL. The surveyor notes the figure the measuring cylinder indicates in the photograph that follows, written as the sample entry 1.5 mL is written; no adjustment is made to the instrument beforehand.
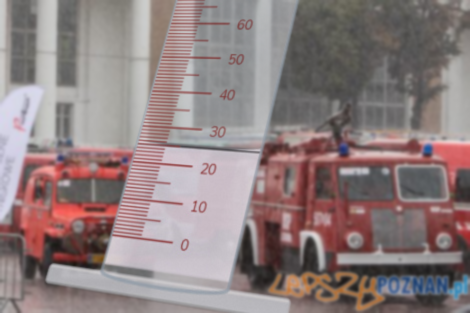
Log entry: 25 mL
